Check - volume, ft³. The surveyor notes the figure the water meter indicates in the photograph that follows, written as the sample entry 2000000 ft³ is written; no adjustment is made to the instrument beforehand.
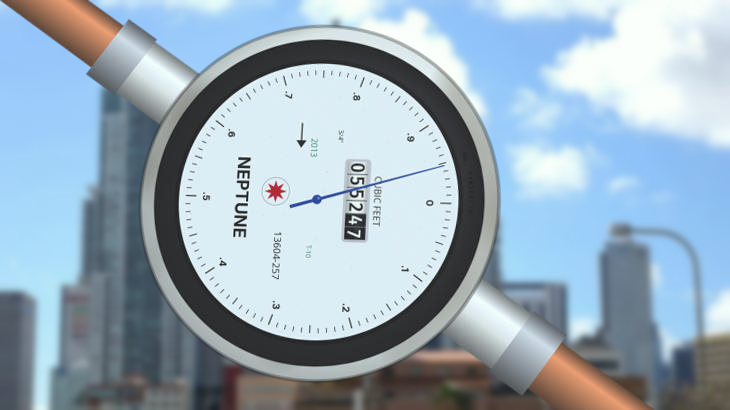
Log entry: 55246.95 ft³
